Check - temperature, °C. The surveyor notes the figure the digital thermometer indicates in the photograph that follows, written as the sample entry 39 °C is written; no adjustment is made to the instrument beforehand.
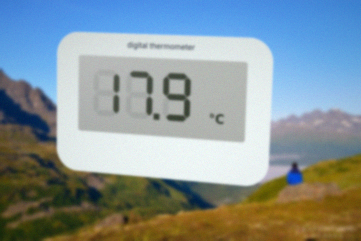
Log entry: 17.9 °C
